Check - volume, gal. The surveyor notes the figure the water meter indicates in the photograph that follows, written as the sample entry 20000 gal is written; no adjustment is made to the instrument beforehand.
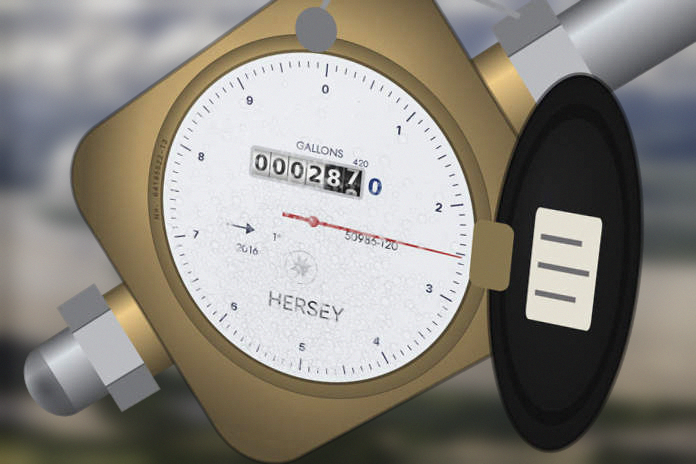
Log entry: 2872.5 gal
